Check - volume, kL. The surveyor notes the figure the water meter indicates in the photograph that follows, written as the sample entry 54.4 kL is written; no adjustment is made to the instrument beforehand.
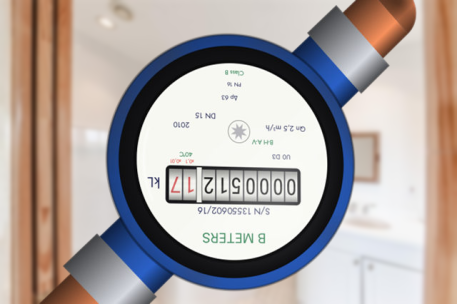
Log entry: 512.17 kL
